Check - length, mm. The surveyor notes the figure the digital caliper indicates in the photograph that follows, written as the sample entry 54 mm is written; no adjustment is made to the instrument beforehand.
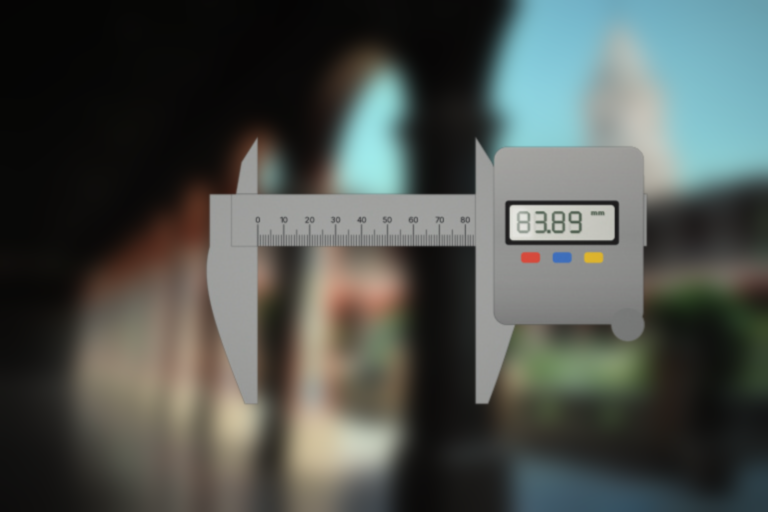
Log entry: 83.89 mm
